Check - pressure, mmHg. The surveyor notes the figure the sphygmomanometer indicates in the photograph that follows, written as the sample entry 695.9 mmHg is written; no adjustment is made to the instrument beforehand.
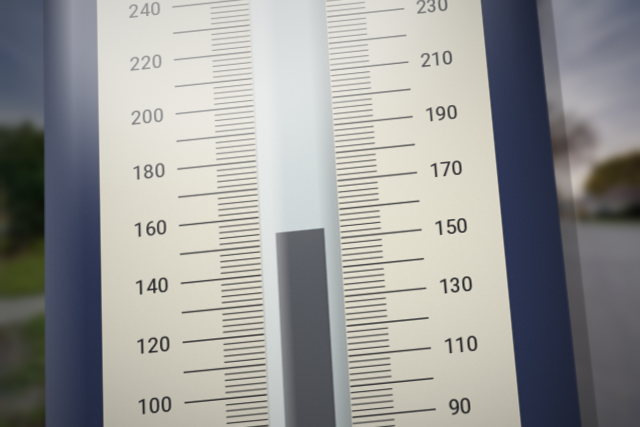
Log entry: 154 mmHg
